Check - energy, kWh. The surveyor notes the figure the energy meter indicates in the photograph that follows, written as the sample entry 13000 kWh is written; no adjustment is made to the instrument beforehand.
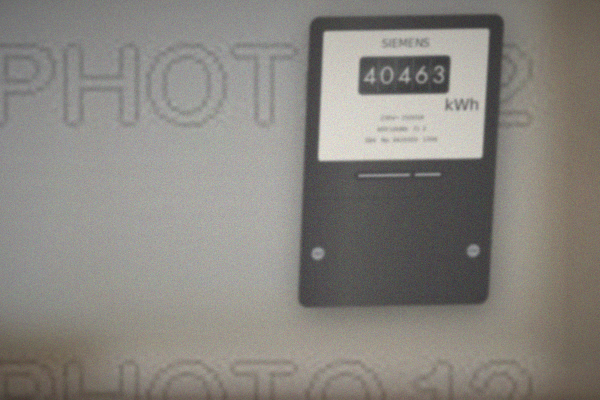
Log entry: 40463 kWh
